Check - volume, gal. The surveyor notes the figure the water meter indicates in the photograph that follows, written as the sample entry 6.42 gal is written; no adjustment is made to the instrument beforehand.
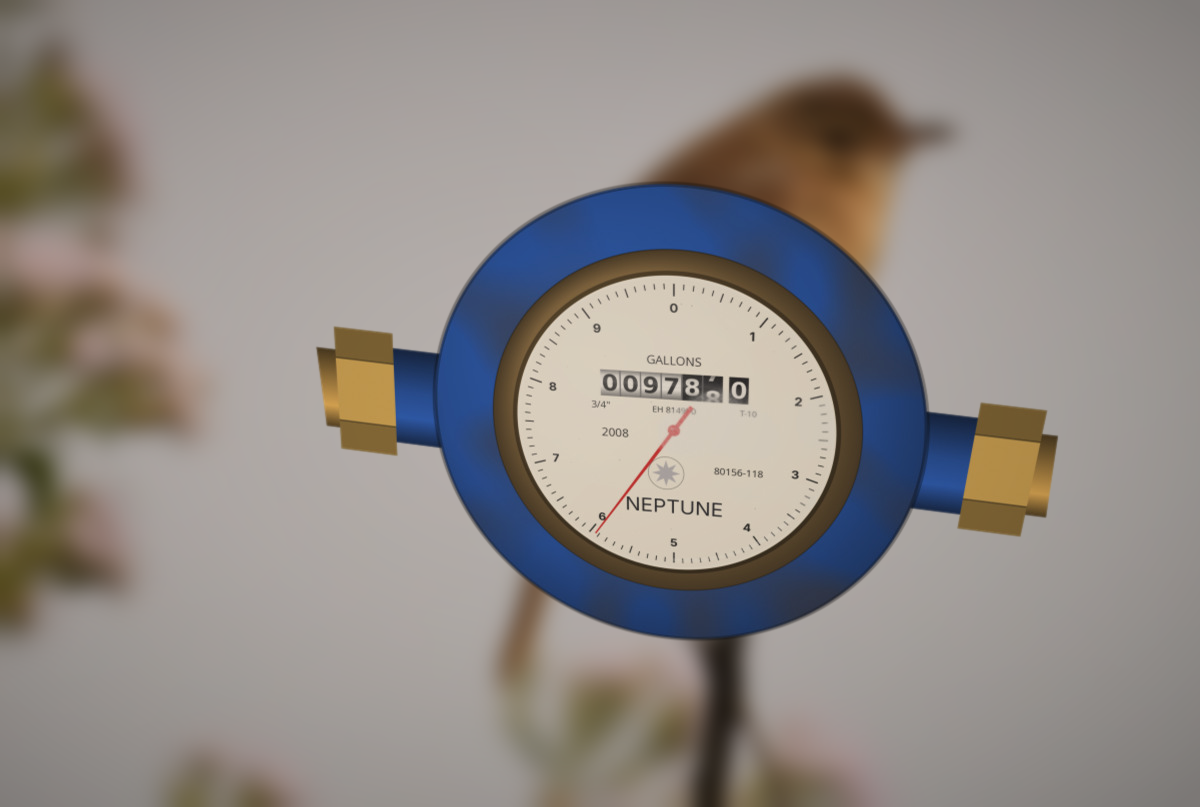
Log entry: 97875.9 gal
